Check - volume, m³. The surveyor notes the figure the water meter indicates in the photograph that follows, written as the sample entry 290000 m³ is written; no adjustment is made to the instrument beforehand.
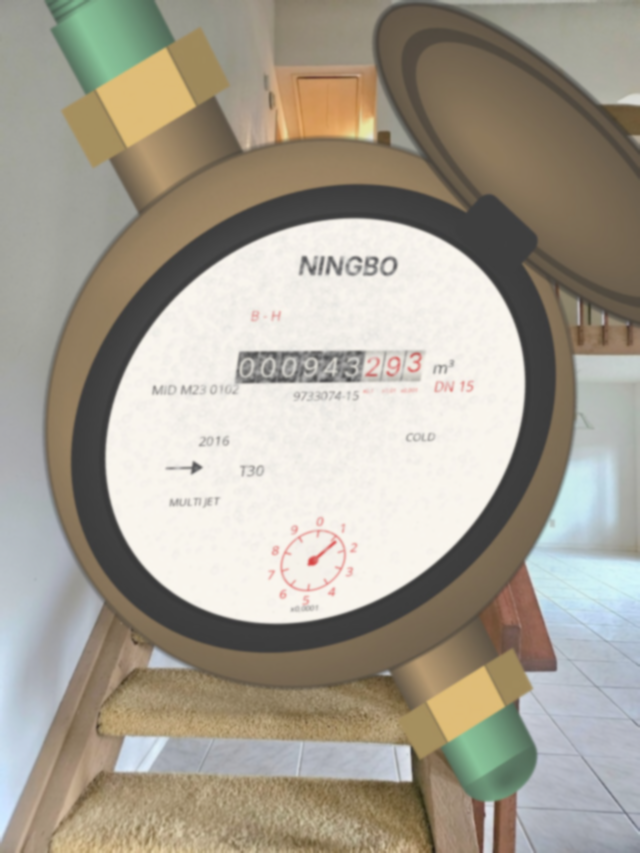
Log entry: 943.2931 m³
